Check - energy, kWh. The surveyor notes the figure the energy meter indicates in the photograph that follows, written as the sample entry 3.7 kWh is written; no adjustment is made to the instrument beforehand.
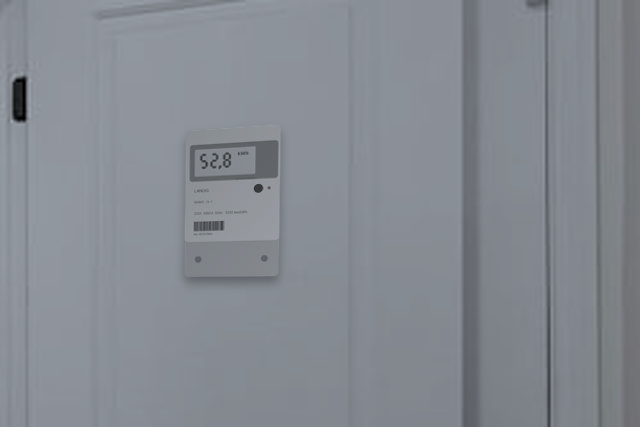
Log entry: 52.8 kWh
